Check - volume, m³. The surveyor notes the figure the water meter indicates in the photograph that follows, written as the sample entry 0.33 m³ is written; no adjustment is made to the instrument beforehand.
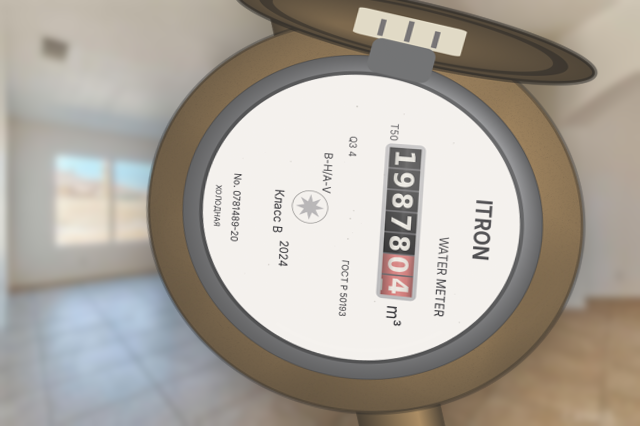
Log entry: 19878.04 m³
